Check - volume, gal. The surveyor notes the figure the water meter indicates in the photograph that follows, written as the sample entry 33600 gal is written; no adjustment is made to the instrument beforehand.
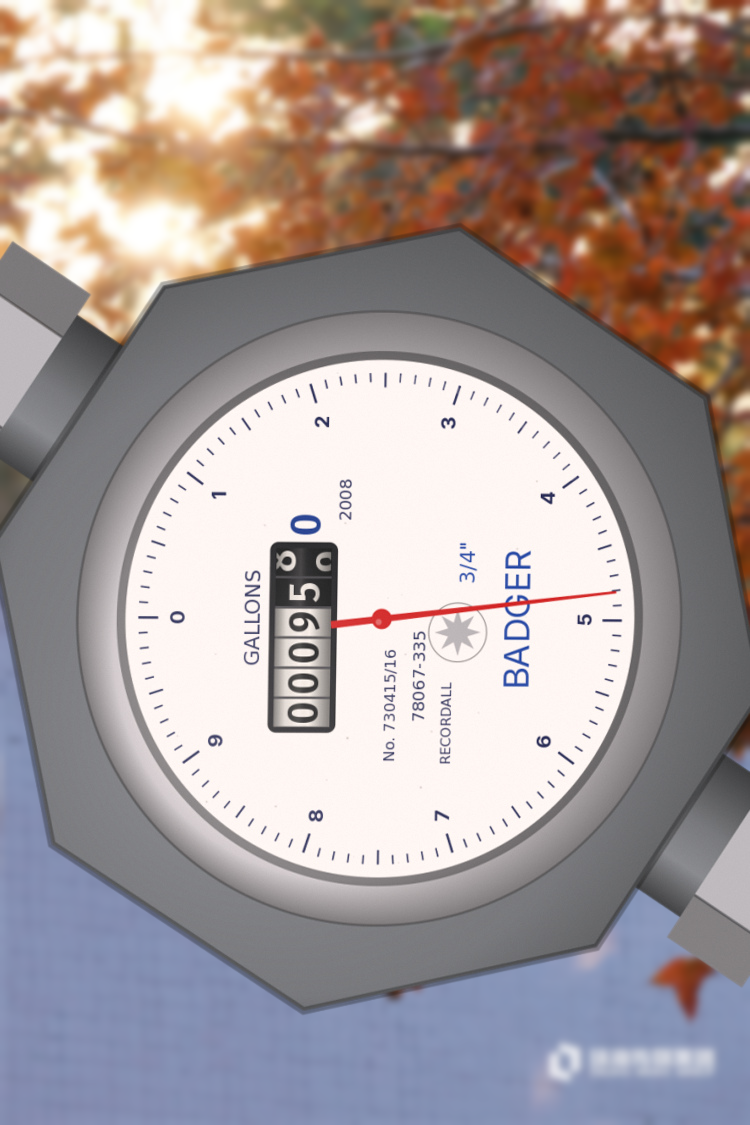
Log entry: 9584.8 gal
